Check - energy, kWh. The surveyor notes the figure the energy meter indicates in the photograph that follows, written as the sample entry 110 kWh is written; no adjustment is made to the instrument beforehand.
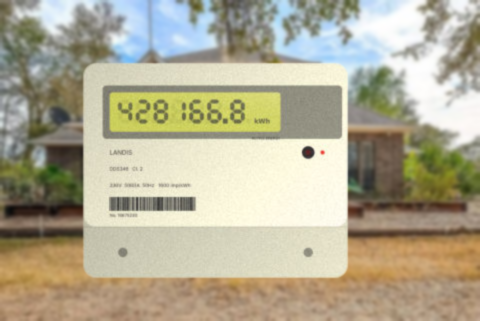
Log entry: 428166.8 kWh
